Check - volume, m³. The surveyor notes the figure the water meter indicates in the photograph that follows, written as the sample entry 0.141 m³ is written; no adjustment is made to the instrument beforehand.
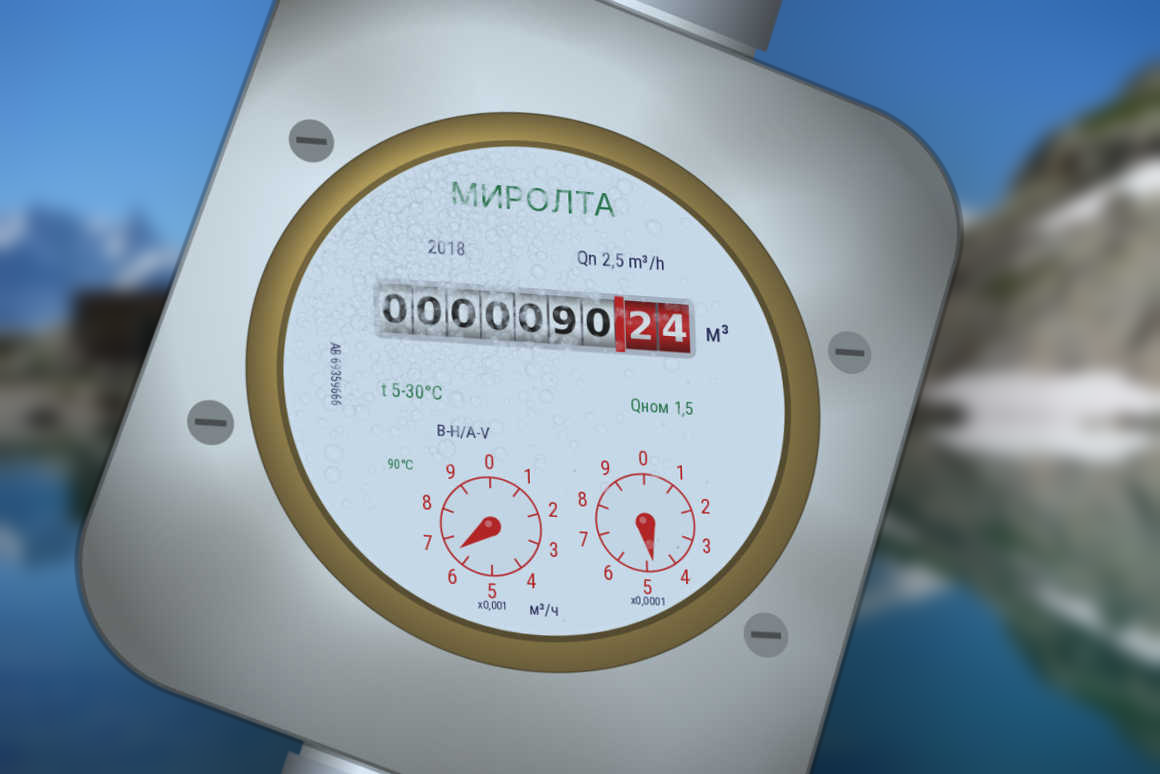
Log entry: 90.2464 m³
